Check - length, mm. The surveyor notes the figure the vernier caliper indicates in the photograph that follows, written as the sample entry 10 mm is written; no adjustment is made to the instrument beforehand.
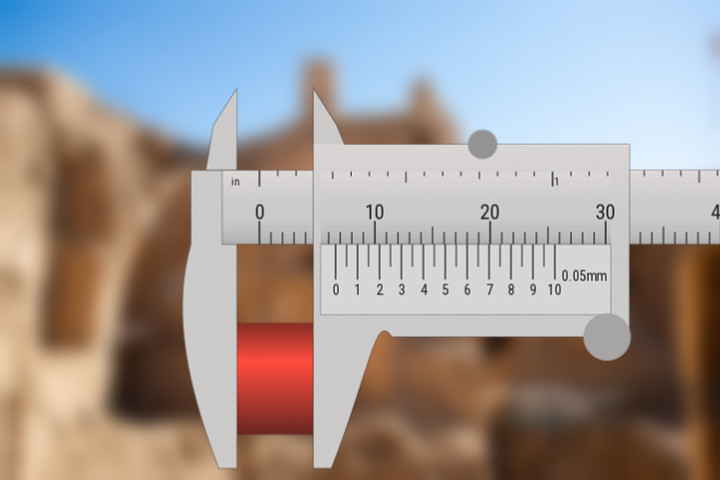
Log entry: 6.6 mm
